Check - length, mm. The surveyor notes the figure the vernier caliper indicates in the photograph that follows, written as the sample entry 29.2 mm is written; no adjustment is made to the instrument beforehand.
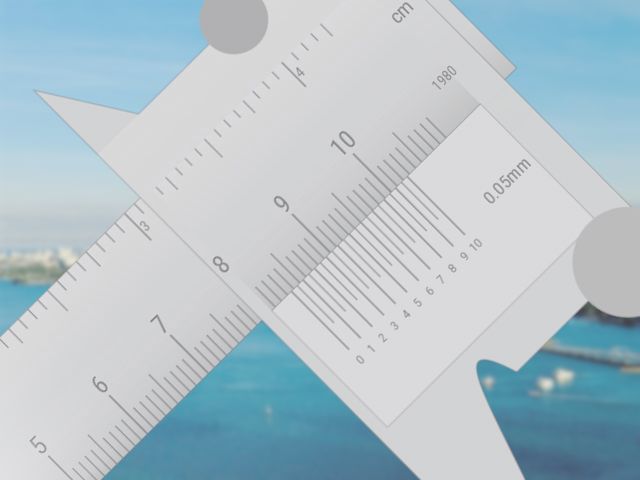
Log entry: 83.6 mm
